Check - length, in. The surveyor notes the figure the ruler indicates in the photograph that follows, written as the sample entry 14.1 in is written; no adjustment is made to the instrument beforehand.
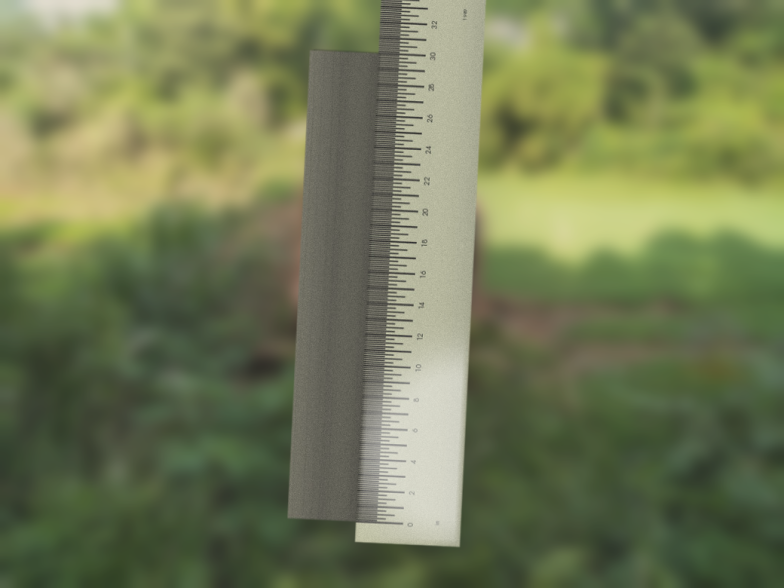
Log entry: 30 in
